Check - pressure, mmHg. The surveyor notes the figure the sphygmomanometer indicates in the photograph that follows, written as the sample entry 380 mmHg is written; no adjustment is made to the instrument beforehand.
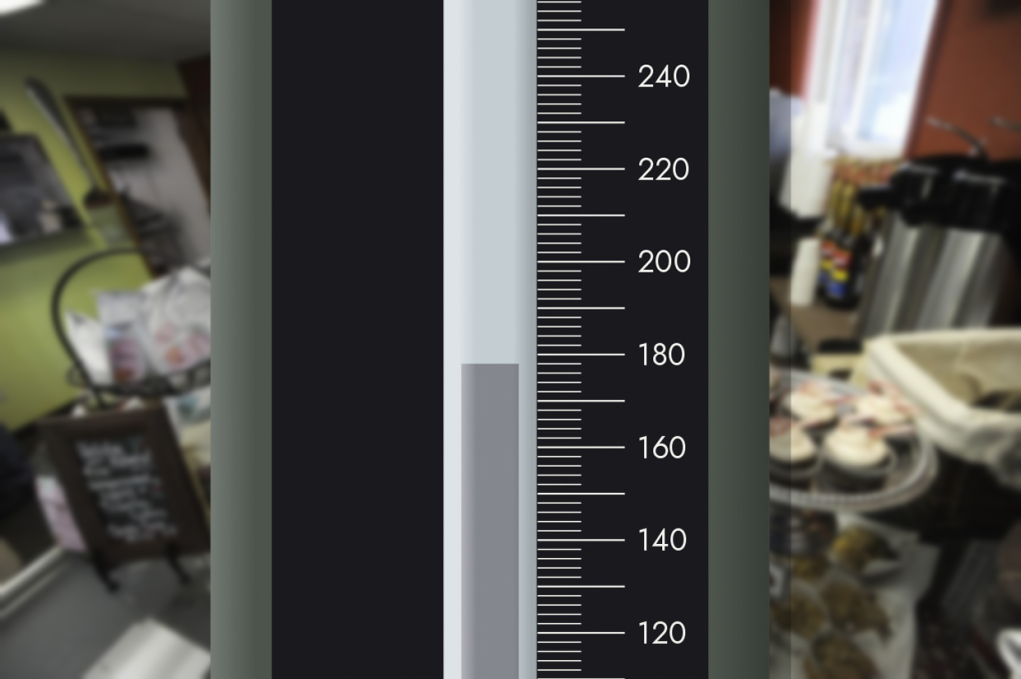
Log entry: 178 mmHg
